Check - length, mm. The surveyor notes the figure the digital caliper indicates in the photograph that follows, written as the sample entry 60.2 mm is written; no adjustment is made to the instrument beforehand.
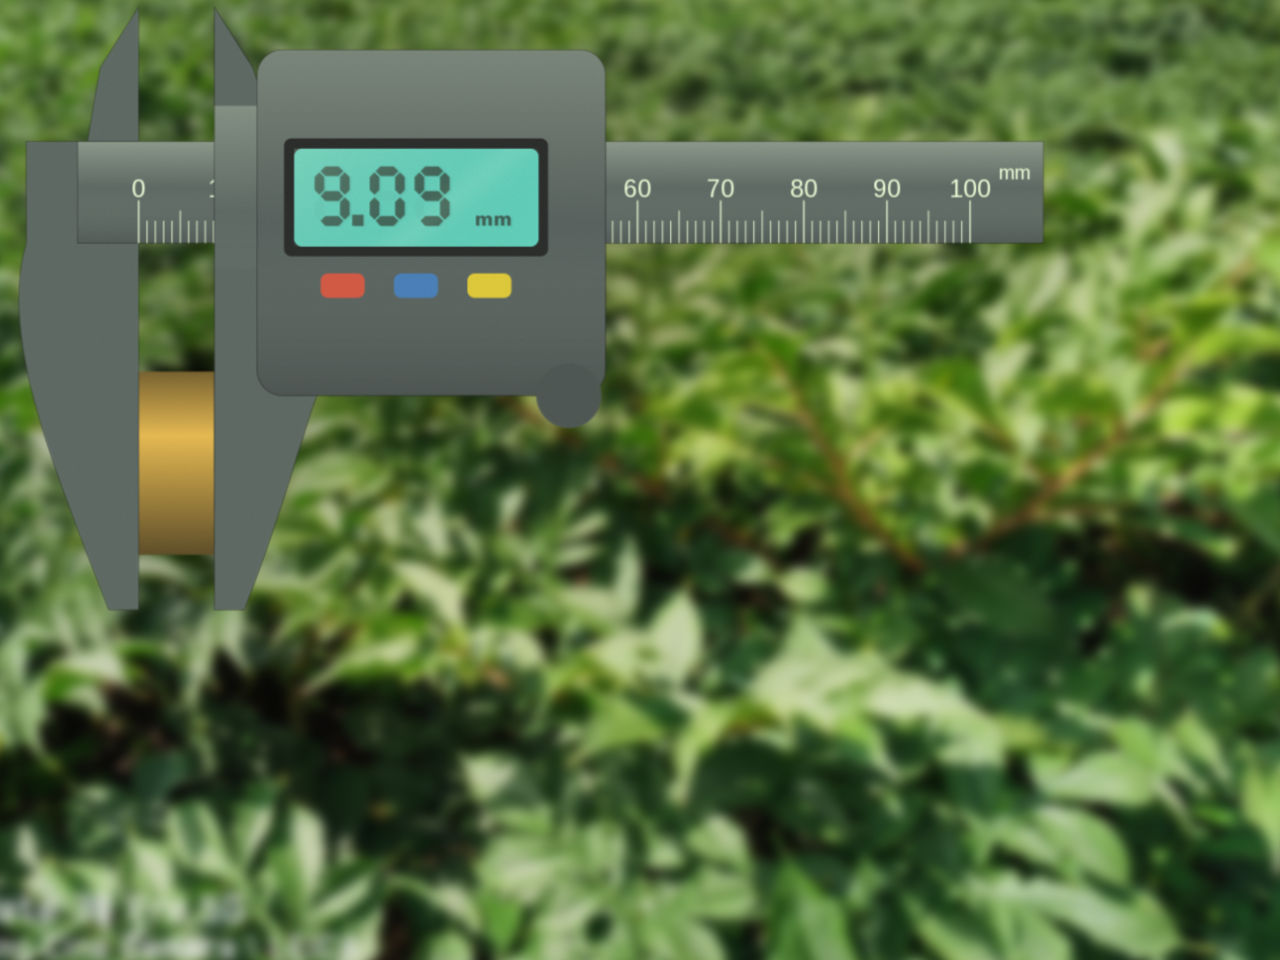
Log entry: 9.09 mm
